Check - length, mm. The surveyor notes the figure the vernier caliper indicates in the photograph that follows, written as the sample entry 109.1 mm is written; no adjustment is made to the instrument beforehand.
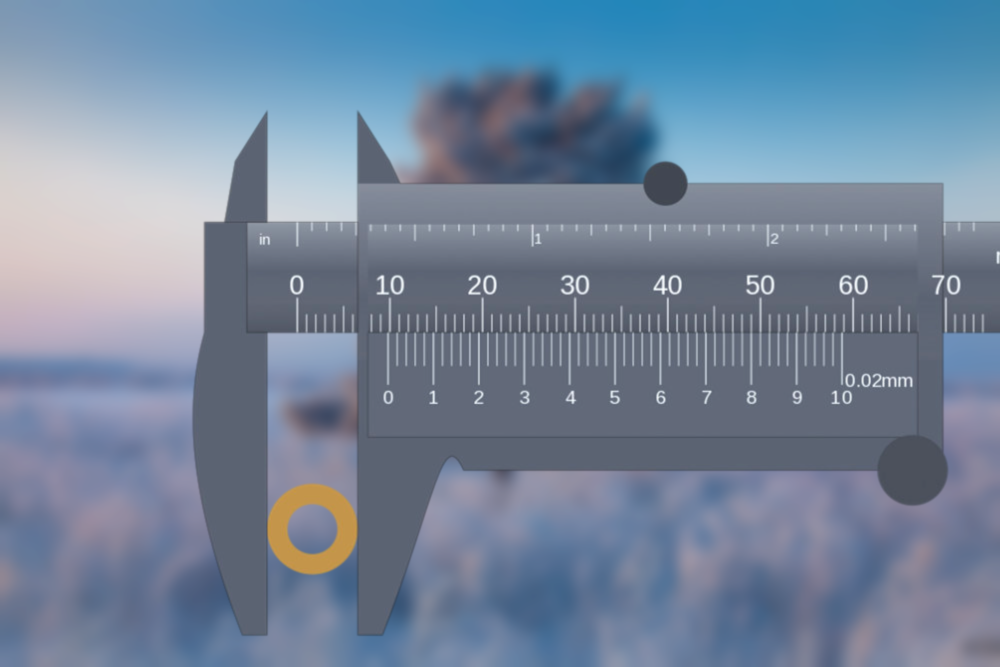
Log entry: 9.8 mm
